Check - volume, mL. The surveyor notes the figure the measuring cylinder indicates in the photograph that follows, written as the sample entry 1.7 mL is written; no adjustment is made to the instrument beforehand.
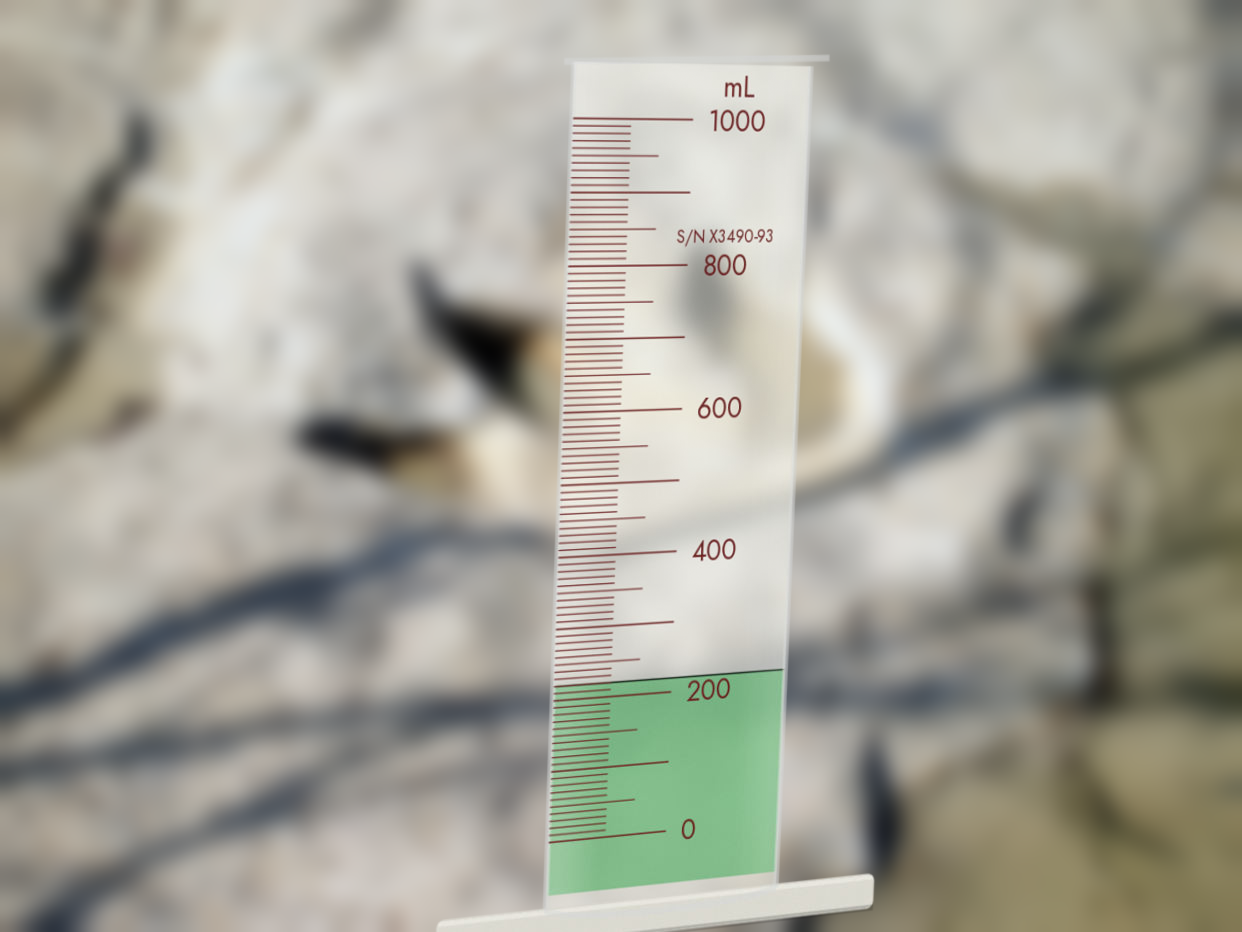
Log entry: 220 mL
